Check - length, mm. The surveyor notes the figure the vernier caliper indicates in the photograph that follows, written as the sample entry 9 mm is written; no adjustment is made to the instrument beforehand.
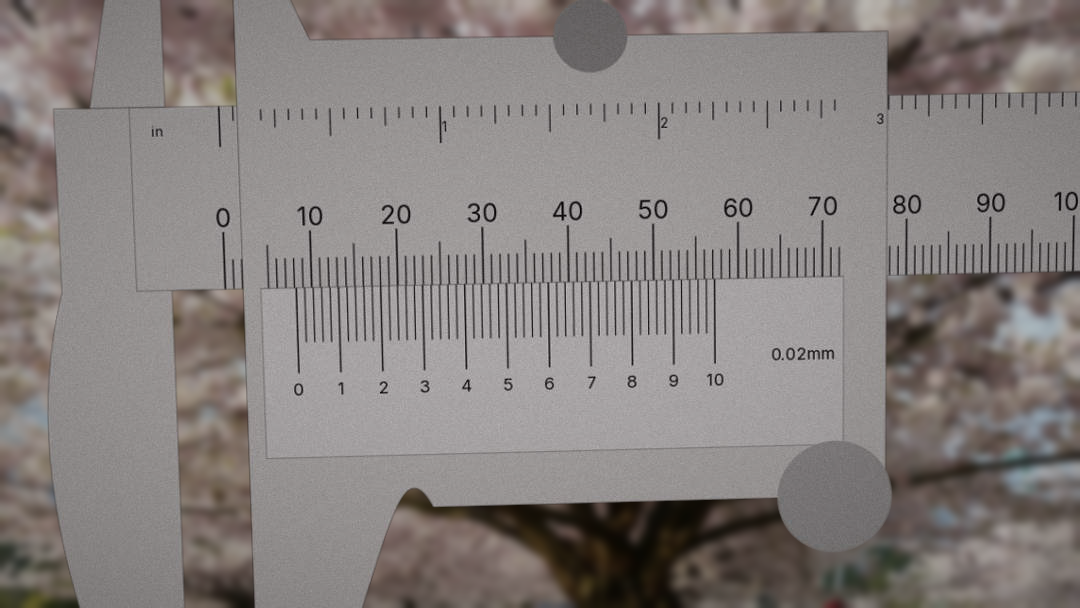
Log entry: 8.2 mm
